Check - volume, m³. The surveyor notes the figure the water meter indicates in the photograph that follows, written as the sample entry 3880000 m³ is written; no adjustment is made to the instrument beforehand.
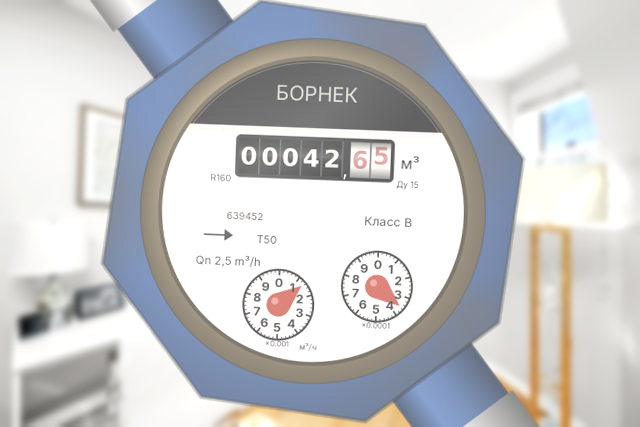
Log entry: 42.6513 m³
